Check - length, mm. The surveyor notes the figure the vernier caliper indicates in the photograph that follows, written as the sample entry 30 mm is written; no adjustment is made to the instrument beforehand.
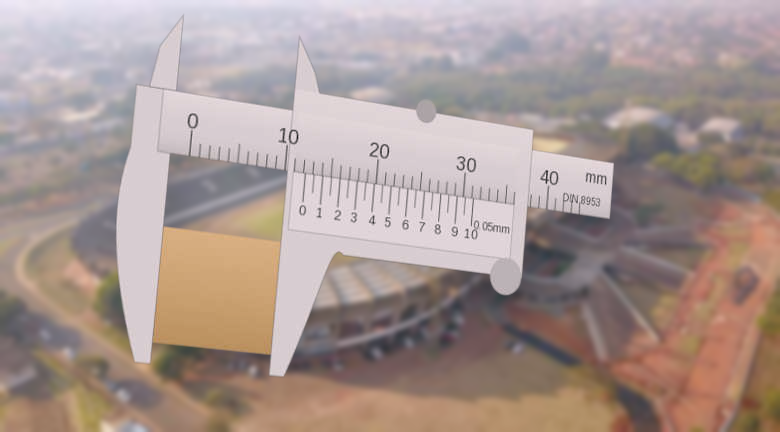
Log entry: 12.2 mm
